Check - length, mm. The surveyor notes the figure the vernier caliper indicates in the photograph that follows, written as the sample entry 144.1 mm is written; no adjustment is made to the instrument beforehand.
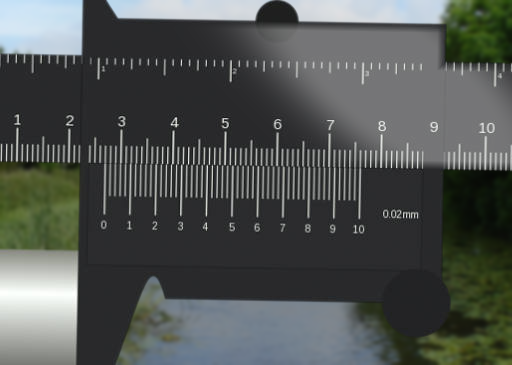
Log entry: 27.0 mm
